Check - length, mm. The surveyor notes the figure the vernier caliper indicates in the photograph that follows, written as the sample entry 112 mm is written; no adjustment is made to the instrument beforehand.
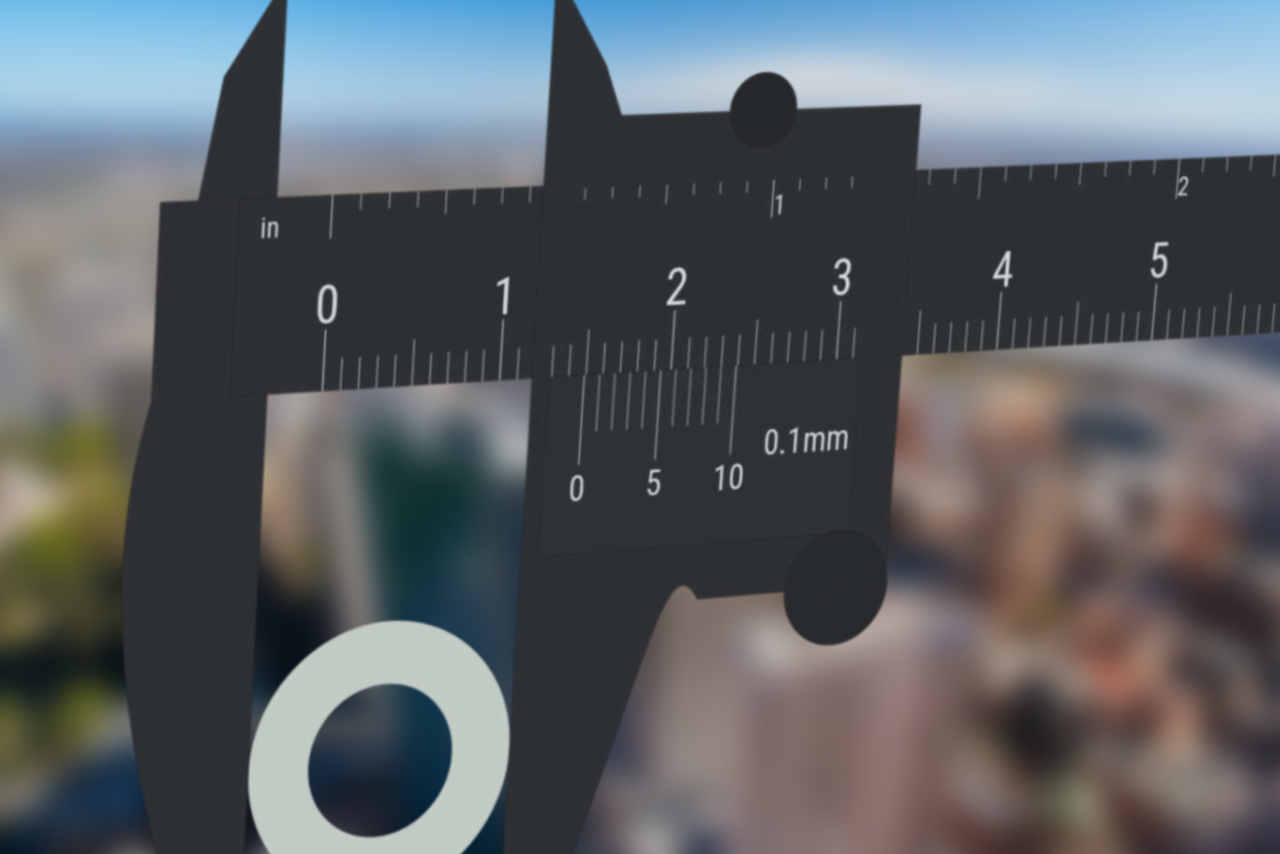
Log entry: 14.9 mm
